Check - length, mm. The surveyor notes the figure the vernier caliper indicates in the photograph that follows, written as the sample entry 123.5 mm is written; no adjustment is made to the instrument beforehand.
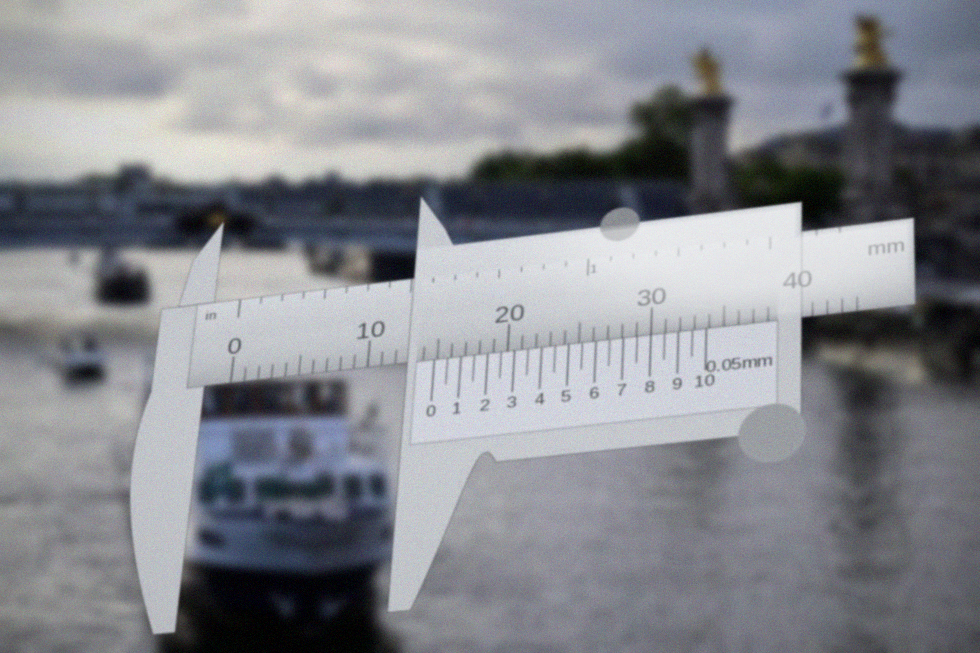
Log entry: 14.8 mm
